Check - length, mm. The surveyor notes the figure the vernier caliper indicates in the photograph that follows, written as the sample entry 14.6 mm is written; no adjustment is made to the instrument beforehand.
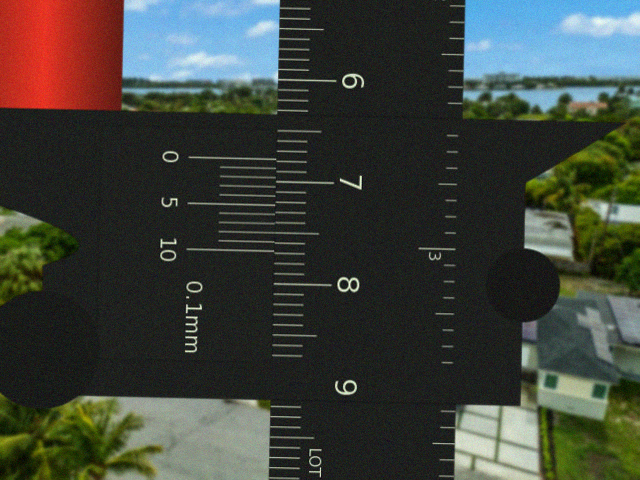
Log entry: 67.8 mm
